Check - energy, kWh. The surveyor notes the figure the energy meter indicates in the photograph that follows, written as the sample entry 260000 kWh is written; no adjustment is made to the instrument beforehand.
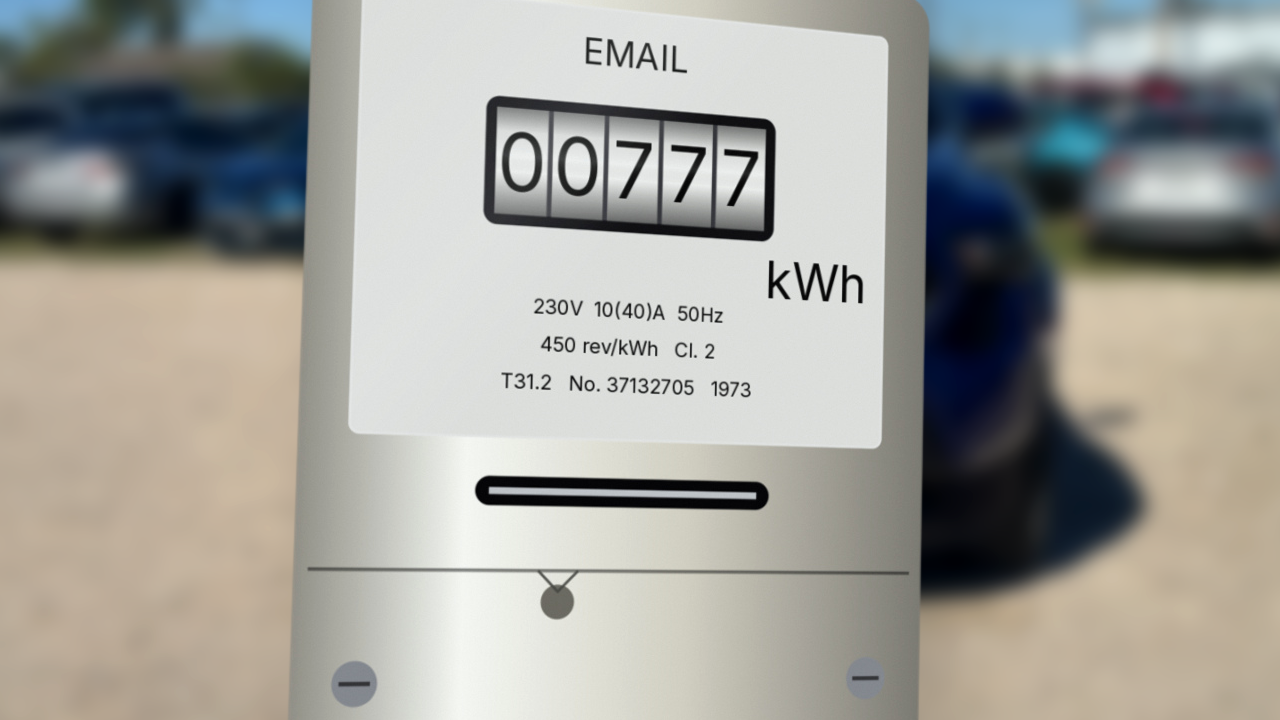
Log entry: 777 kWh
